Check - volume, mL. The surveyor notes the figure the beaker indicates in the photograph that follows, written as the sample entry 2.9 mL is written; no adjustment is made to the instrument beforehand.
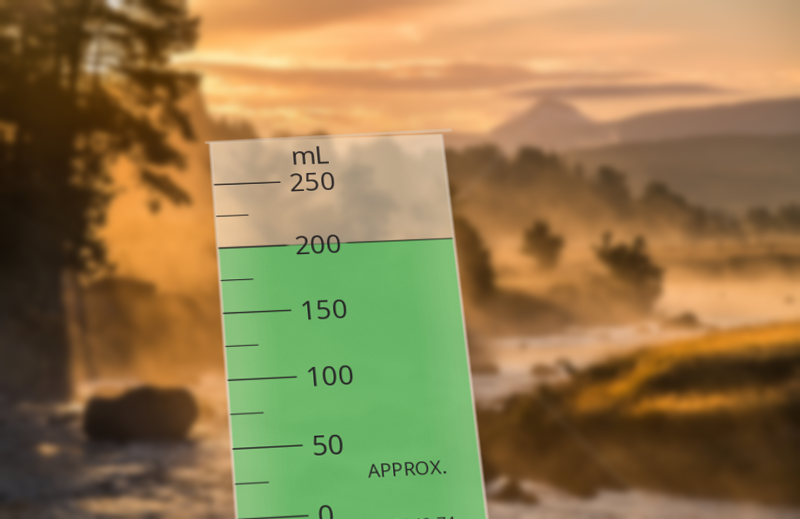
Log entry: 200 mL
